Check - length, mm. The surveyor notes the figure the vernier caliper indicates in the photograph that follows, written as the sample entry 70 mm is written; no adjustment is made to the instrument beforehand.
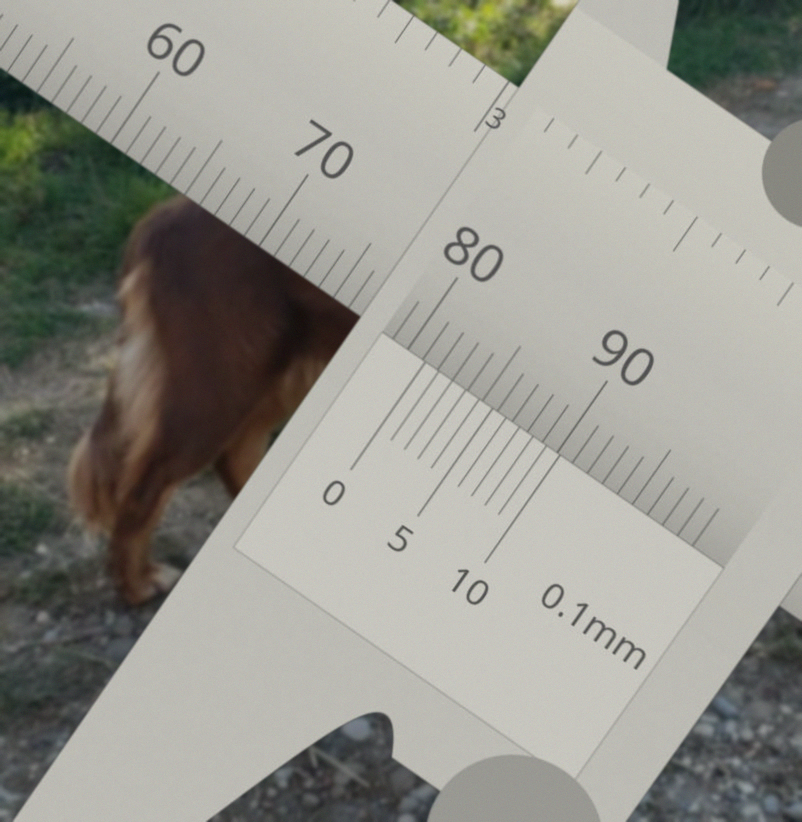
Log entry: 81.2 mm
